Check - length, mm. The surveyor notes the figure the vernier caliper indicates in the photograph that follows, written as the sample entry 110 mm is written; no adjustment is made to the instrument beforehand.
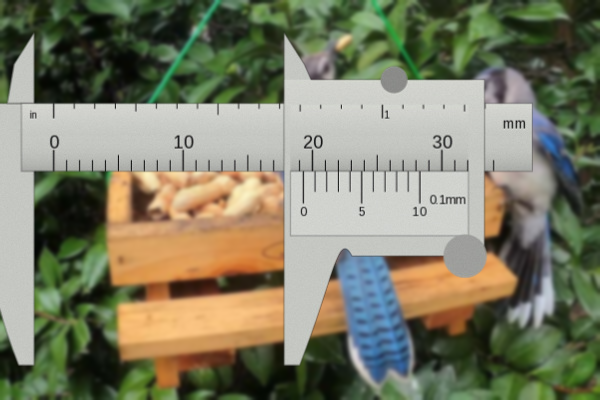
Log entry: 19.3 mm
